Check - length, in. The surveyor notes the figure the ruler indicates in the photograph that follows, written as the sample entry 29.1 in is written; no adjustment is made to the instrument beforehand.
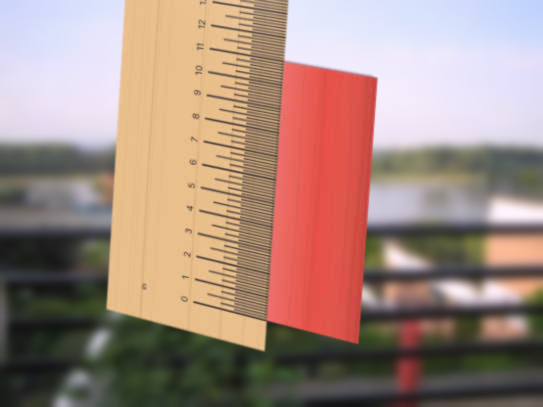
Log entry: 11 in
